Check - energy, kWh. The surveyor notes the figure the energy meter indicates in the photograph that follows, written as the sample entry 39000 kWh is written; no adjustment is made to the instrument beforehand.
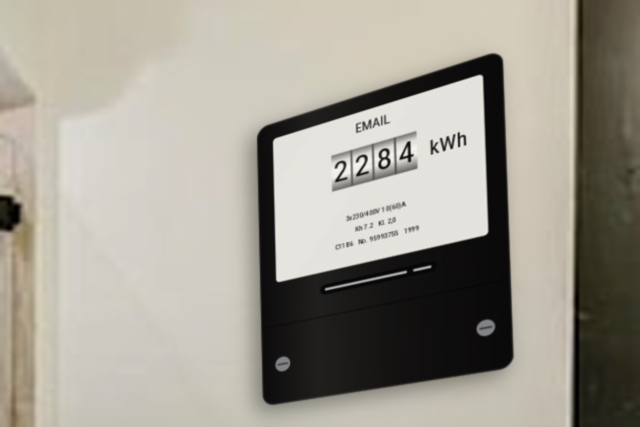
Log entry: 2284 kWh
